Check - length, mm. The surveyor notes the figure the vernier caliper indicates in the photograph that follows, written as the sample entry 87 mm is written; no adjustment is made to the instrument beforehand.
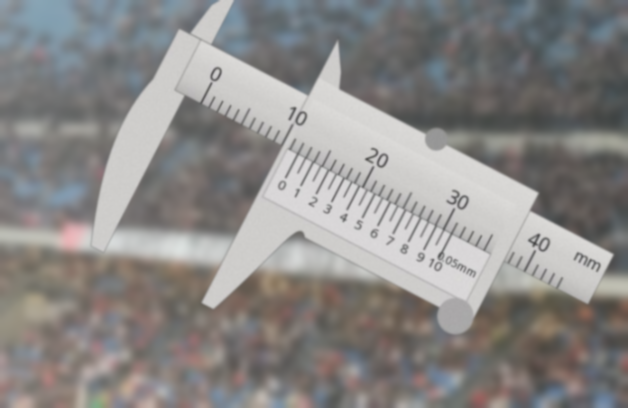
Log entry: 12.0 mm
